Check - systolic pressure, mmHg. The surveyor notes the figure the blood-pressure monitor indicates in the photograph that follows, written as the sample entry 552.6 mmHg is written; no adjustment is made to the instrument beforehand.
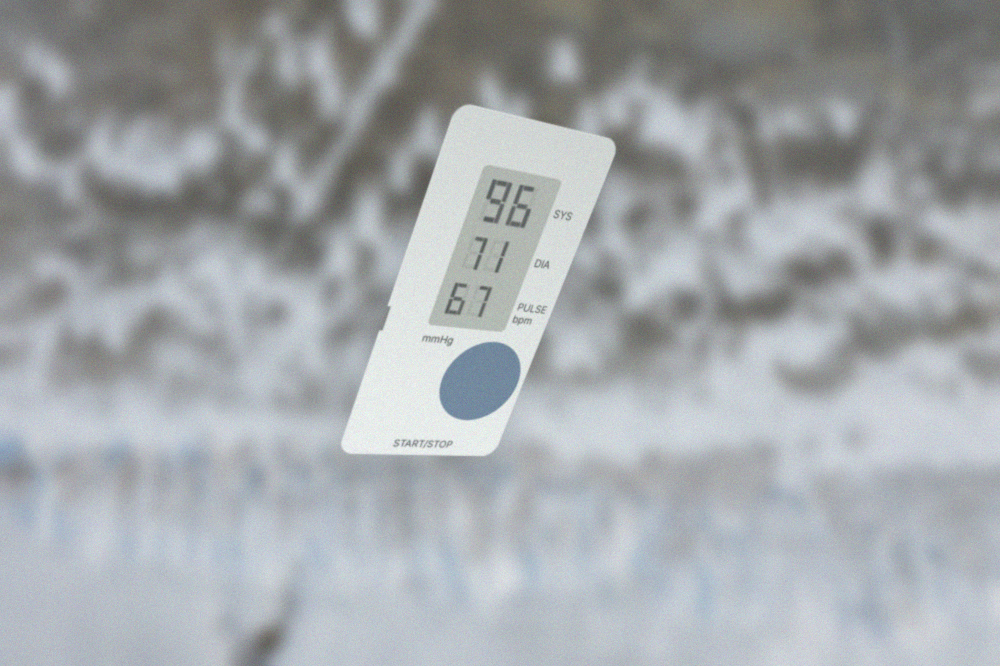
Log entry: 96 mmHg
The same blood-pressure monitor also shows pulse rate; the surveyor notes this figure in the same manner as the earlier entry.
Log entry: 67 bpm
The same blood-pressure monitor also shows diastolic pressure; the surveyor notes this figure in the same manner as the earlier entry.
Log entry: 71 mmHg
